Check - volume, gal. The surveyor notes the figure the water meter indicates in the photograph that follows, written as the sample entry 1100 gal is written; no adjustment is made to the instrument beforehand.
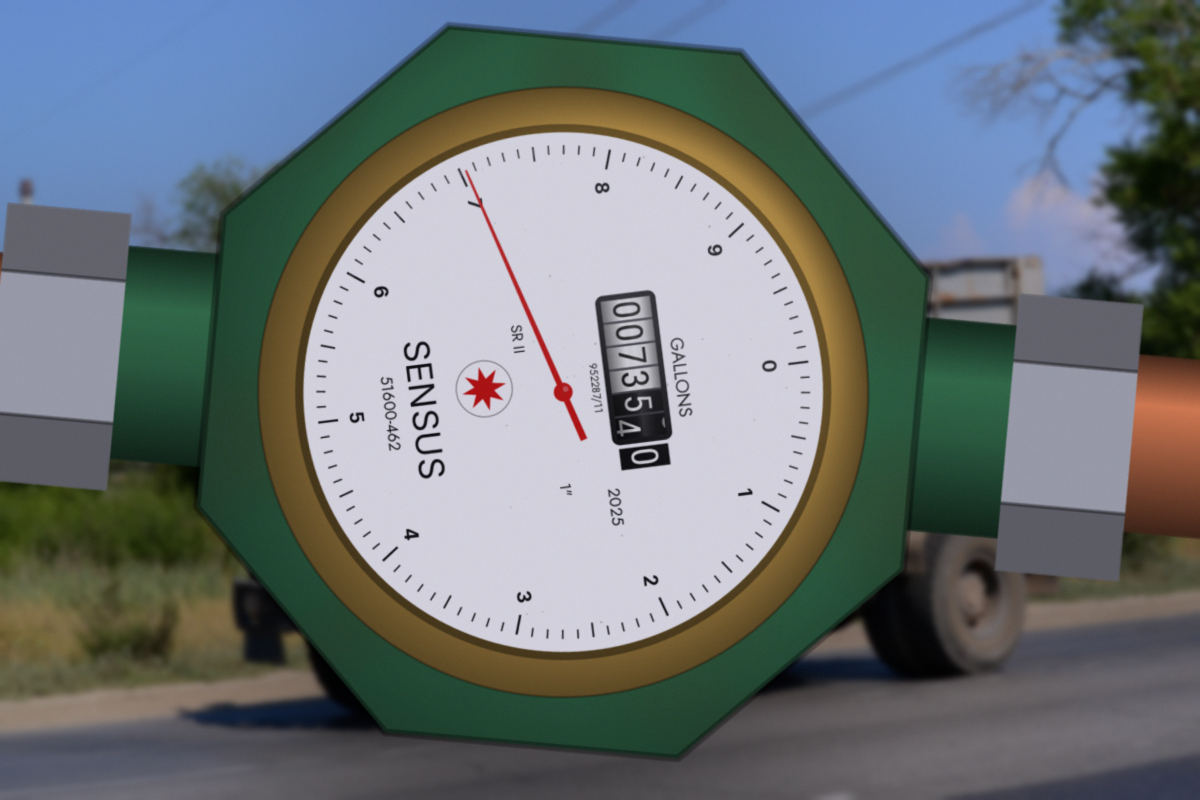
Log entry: 73537.0 gal
